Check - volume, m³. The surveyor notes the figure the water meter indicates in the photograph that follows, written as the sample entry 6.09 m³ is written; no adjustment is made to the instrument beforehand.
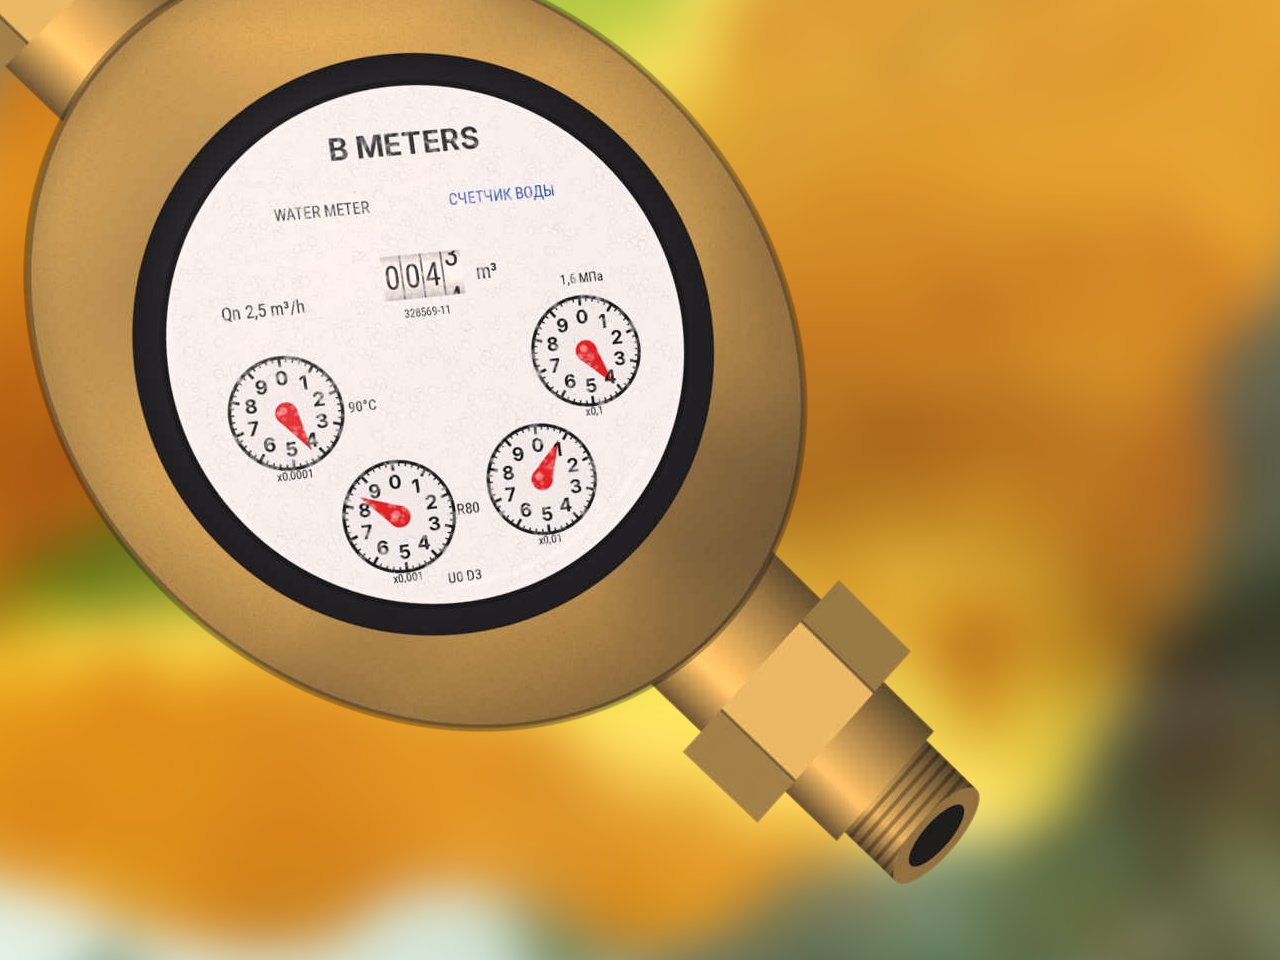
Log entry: 43.4084 m³
